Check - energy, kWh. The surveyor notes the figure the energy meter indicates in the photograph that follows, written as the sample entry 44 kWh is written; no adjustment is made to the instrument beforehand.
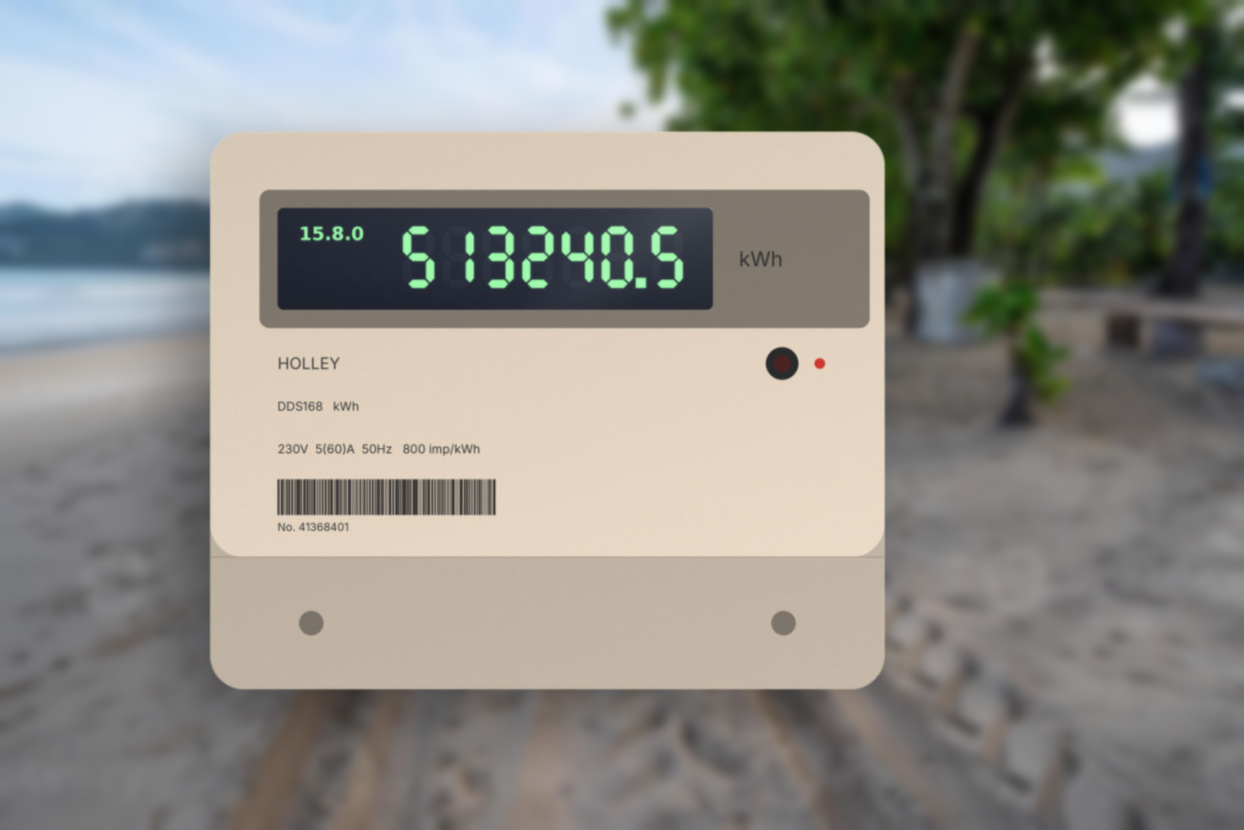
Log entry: 513240.5 kWh
